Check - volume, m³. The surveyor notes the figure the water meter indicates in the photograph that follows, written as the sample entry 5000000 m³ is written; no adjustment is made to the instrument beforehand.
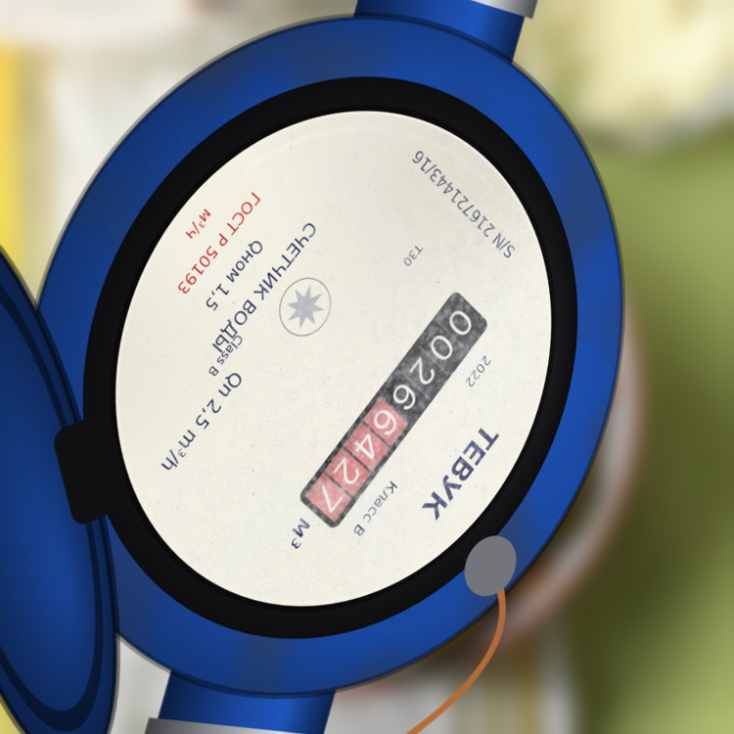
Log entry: 26.6427 m³
